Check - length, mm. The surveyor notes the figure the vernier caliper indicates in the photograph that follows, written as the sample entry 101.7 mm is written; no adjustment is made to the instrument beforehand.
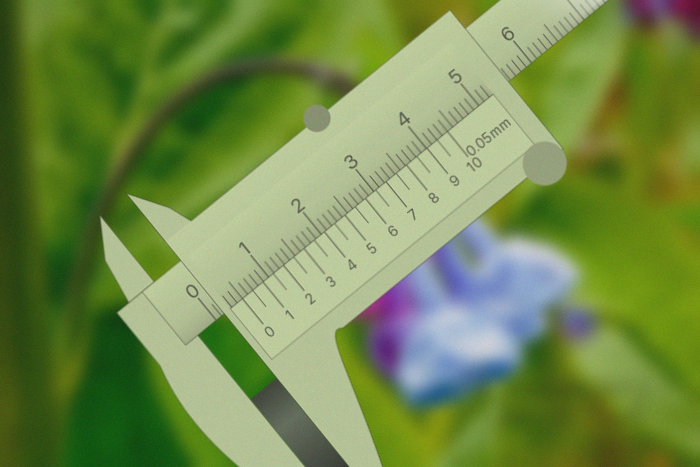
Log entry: 5.0 mm
